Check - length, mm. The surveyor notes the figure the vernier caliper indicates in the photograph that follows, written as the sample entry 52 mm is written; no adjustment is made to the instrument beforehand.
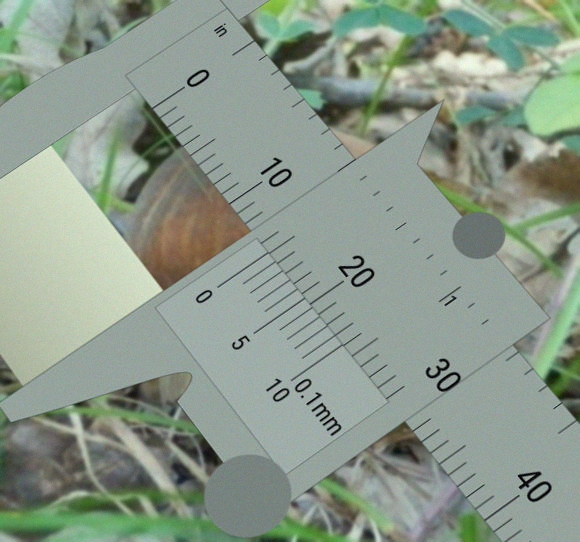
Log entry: 14.9 mm
